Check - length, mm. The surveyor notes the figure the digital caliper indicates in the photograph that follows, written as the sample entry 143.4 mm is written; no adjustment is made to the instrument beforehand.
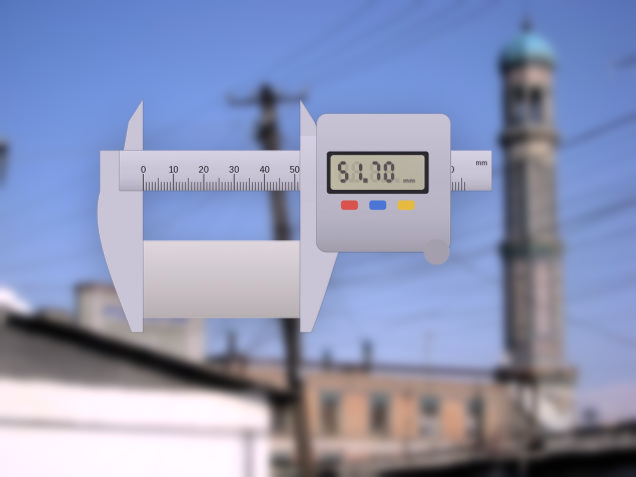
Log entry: 51.70 mm
